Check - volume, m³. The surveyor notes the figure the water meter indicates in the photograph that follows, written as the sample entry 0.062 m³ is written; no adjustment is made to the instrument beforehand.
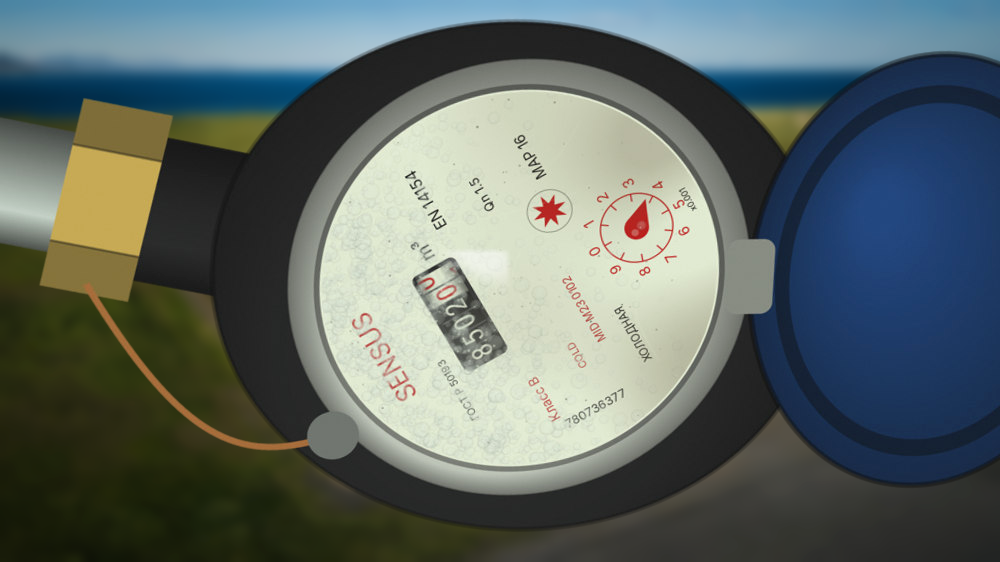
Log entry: 8502.003 m³
